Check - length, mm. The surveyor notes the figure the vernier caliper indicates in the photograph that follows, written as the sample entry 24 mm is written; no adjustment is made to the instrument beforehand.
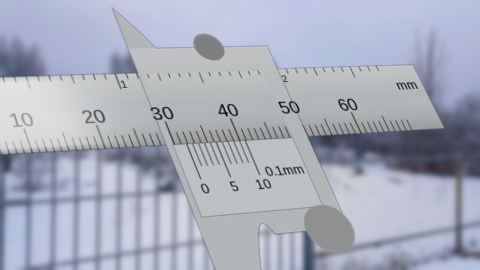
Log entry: 31.8 mm
